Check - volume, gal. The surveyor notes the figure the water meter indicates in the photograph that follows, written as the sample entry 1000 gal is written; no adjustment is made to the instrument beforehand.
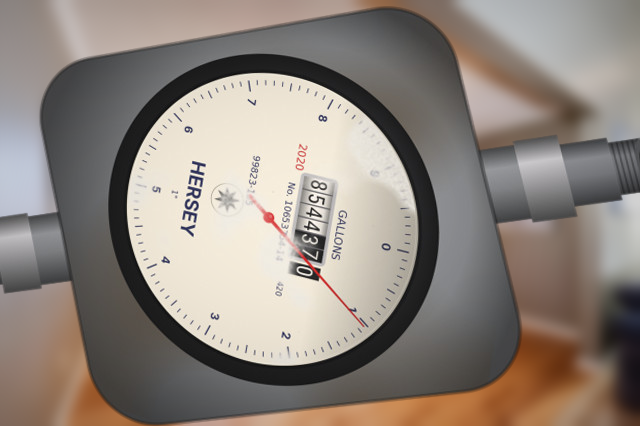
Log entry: 8544371.0 gal
